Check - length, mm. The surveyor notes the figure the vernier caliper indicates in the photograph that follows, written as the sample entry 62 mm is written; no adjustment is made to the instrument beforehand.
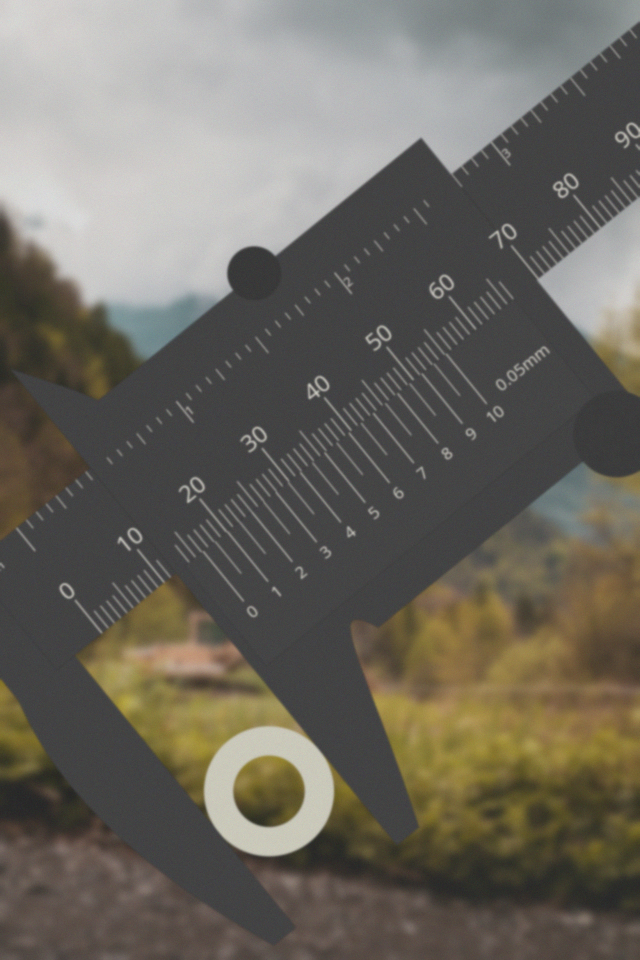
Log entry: 16.2 mm
